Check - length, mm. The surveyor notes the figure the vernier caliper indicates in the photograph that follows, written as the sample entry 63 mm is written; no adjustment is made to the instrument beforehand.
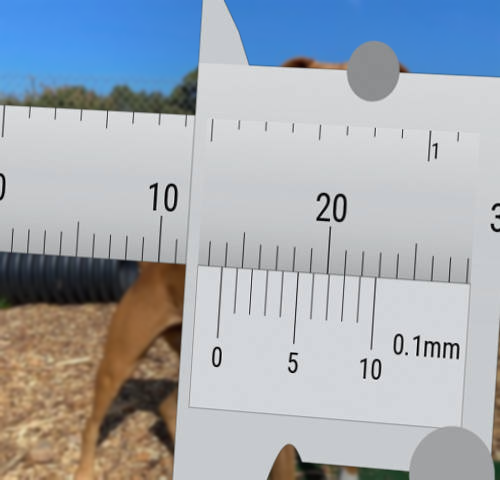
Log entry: 13.8 mm
